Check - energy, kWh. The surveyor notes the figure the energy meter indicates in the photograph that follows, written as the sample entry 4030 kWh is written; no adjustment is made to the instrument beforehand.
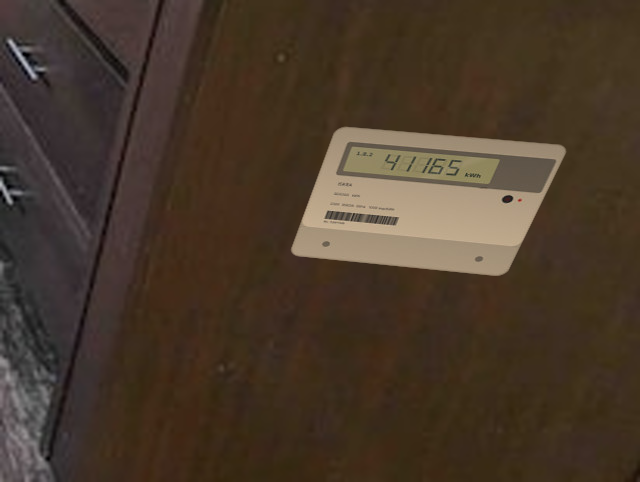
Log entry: 41165 kWh
